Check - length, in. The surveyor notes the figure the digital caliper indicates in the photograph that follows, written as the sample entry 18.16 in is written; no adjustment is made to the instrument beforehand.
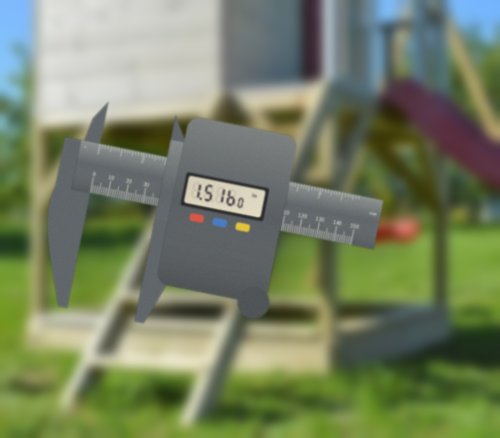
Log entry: 1.5160 in
